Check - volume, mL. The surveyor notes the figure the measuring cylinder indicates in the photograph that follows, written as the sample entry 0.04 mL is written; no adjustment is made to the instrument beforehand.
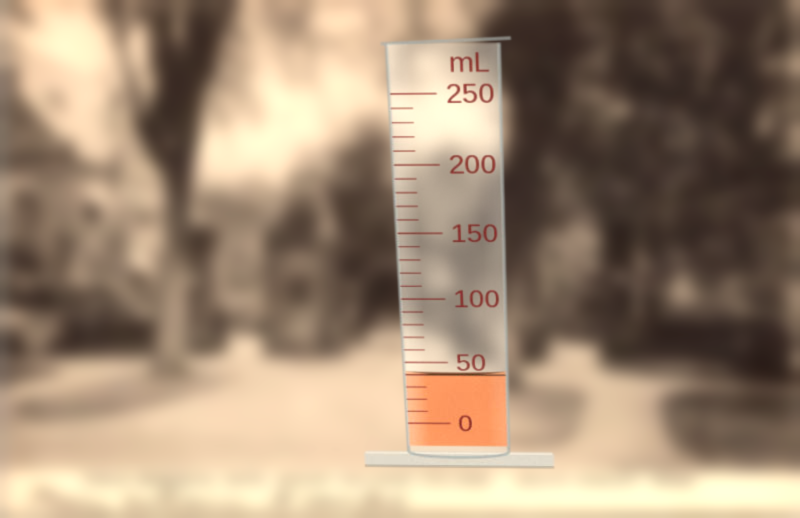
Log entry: 40 mL
